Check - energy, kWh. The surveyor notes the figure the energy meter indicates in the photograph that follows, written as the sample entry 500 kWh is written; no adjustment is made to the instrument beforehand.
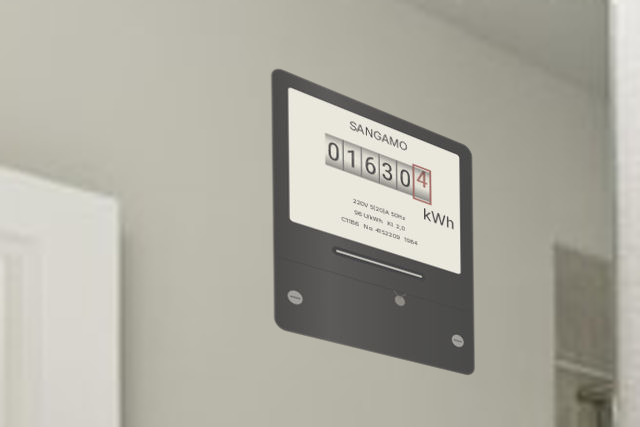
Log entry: 1630.4 kWh
